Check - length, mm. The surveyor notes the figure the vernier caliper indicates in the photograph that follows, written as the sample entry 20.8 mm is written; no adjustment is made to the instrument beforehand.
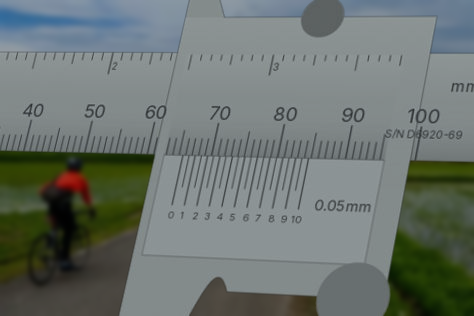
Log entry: 65.6 mm
